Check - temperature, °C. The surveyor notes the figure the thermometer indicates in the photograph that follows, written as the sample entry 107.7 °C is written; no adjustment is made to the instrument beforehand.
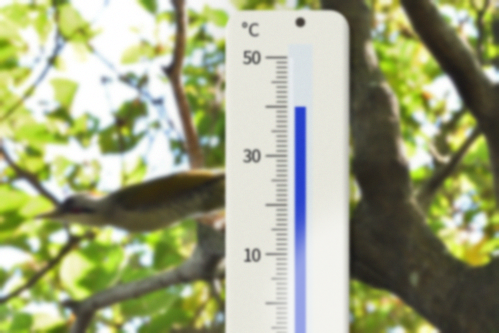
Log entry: 40 °C
